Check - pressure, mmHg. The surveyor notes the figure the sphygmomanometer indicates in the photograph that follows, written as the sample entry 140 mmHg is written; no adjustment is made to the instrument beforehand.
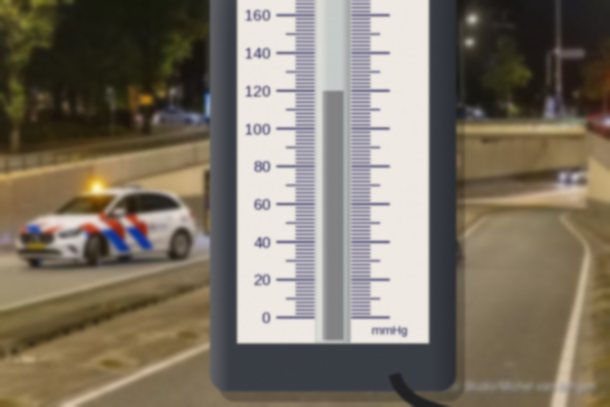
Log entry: 120 mmHg
